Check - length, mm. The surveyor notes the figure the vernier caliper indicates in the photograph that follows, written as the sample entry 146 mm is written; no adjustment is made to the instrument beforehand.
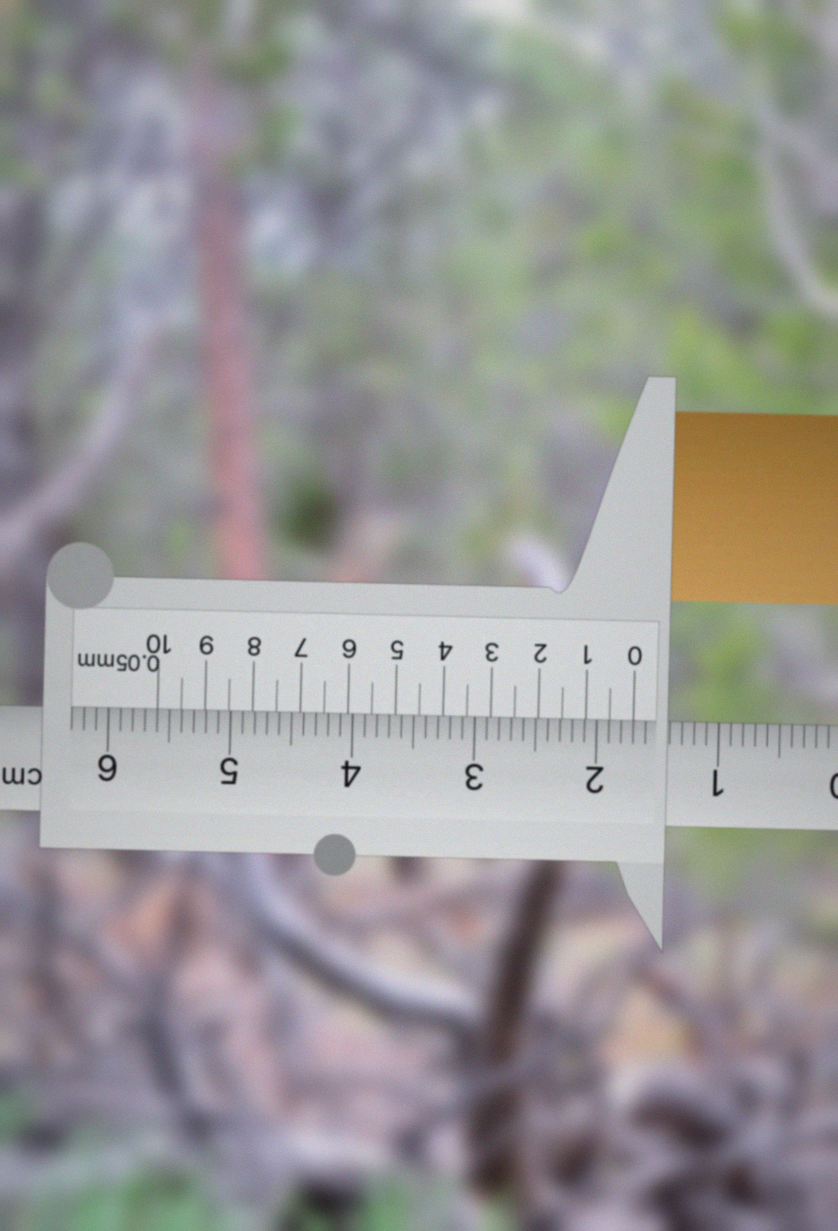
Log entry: 17.0 mm
